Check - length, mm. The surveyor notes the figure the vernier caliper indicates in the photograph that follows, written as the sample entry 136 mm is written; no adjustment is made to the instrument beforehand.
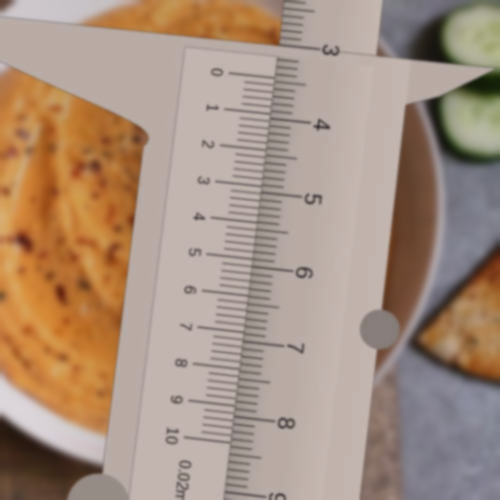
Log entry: 34.5 mm
